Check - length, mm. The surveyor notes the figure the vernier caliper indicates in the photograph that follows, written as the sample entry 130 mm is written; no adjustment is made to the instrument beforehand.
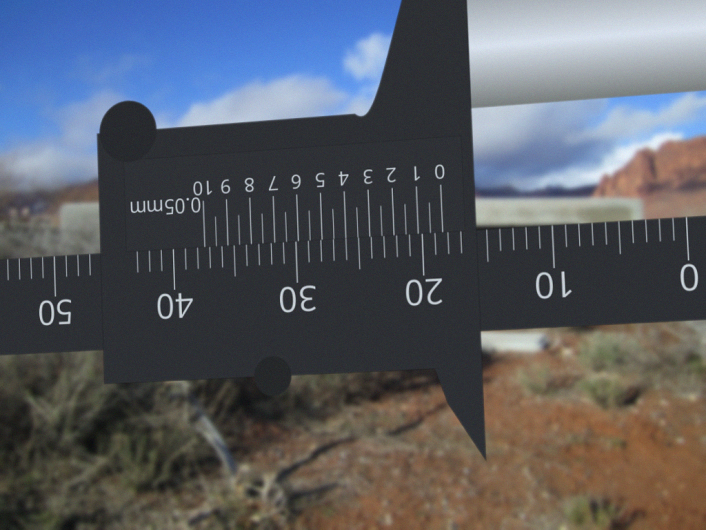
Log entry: 18.4 mm
